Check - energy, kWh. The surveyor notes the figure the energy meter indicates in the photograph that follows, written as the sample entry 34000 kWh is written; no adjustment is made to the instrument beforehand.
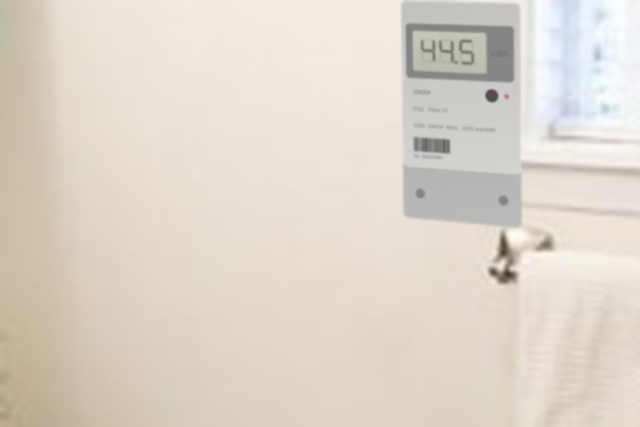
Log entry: 44.5 kWh
